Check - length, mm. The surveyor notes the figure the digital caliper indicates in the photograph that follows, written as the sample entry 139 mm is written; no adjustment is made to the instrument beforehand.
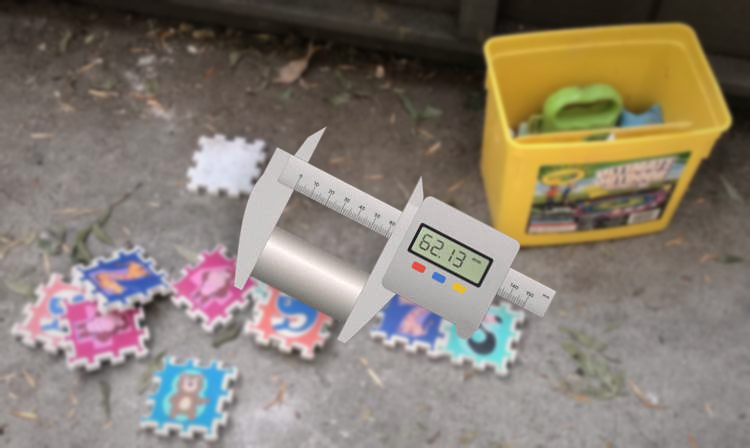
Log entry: 62.13 mm
